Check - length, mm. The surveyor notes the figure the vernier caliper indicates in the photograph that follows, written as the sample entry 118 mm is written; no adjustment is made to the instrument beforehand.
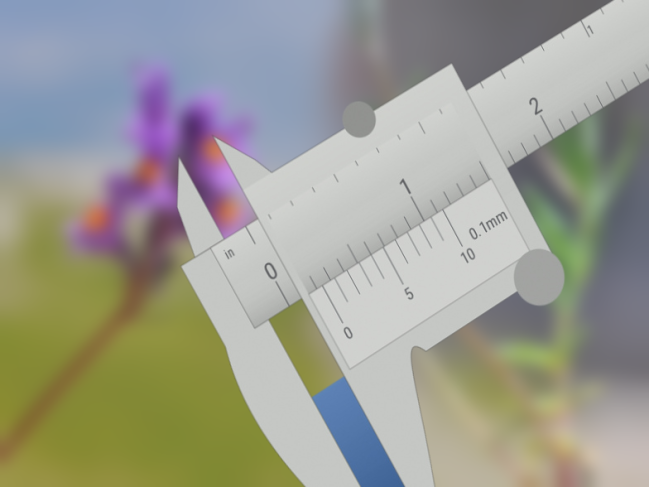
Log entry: 2.4 mm
